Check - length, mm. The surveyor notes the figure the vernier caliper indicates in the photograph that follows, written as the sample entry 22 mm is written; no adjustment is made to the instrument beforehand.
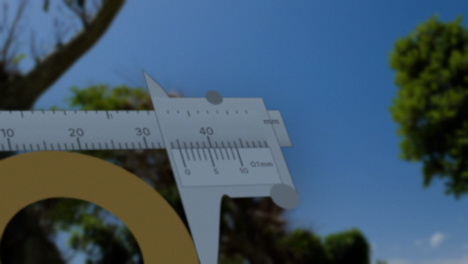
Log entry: 35.0 mm
